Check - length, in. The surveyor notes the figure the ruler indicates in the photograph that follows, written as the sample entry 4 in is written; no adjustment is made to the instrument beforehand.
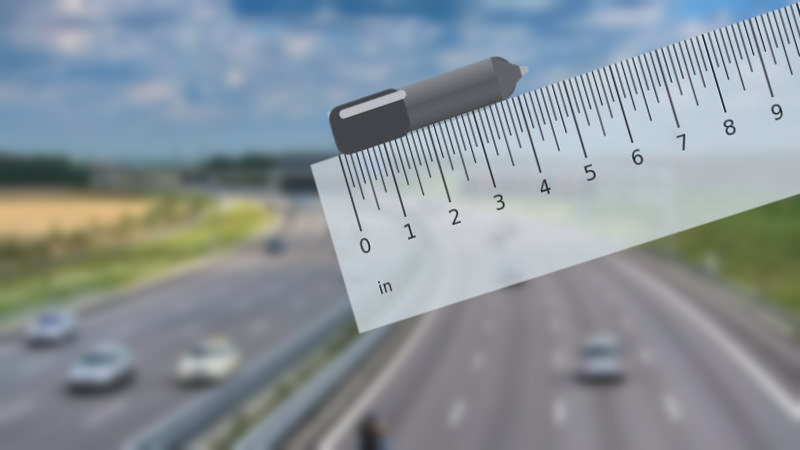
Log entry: 4.375 in
